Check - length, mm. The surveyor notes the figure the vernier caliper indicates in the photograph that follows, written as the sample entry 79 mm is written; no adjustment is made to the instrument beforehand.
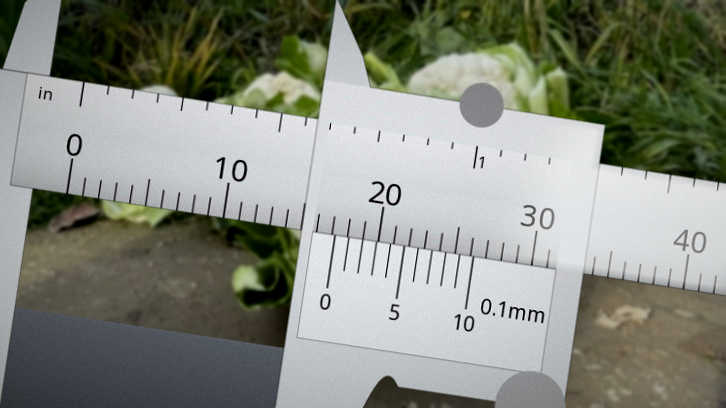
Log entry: 17.2 mm
